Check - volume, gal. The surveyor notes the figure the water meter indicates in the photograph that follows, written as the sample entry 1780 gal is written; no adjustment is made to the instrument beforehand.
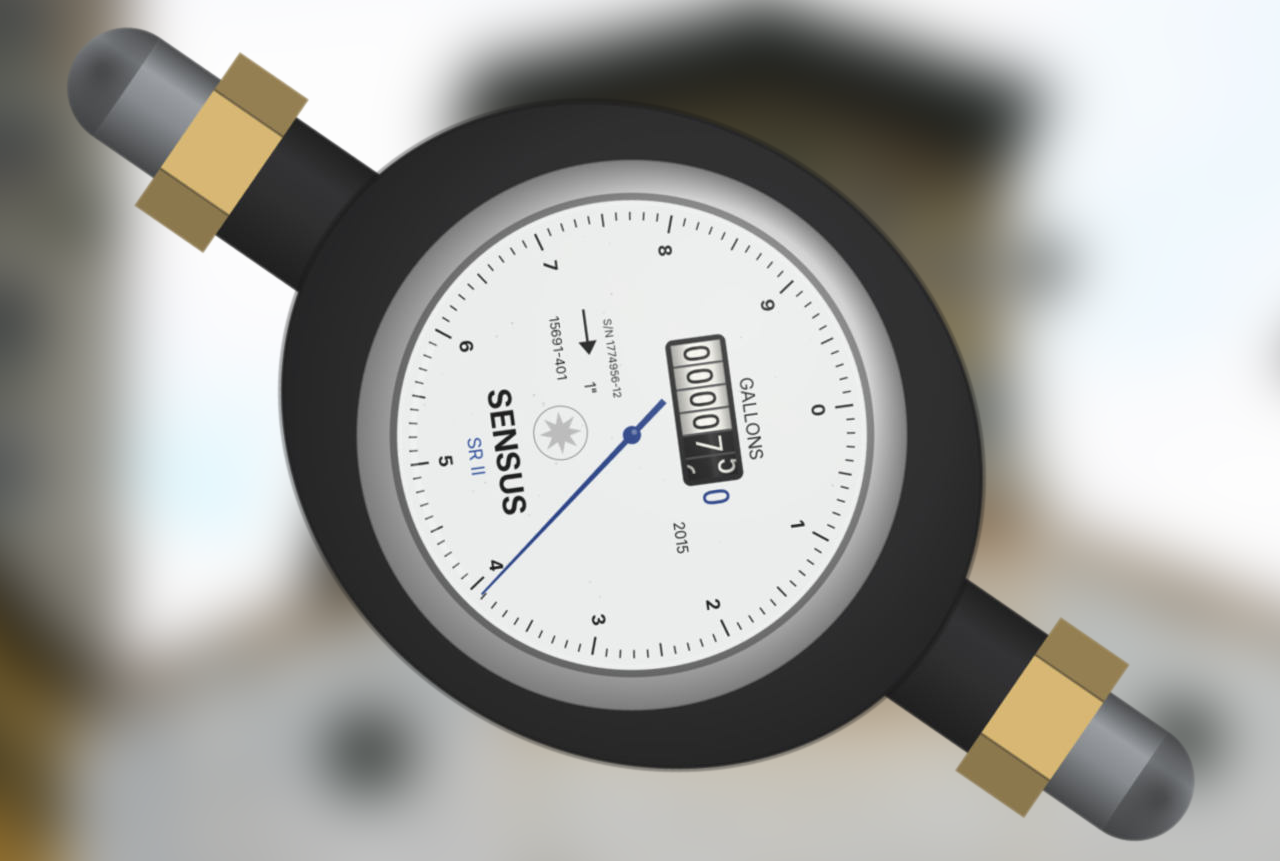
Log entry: 753.9 gal
